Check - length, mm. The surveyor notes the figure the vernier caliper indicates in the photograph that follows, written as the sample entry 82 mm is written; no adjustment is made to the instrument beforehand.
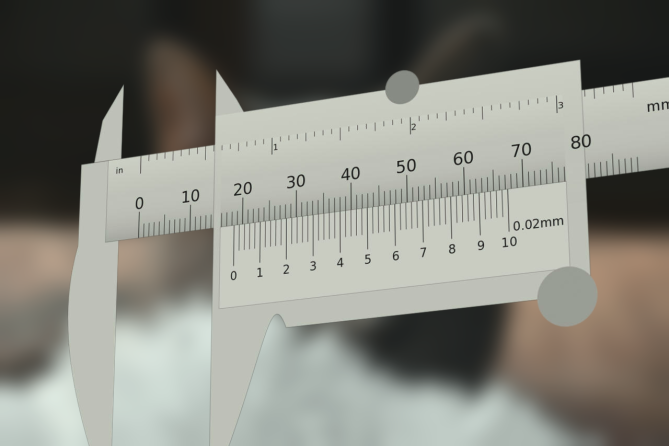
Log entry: 18.4 mm
